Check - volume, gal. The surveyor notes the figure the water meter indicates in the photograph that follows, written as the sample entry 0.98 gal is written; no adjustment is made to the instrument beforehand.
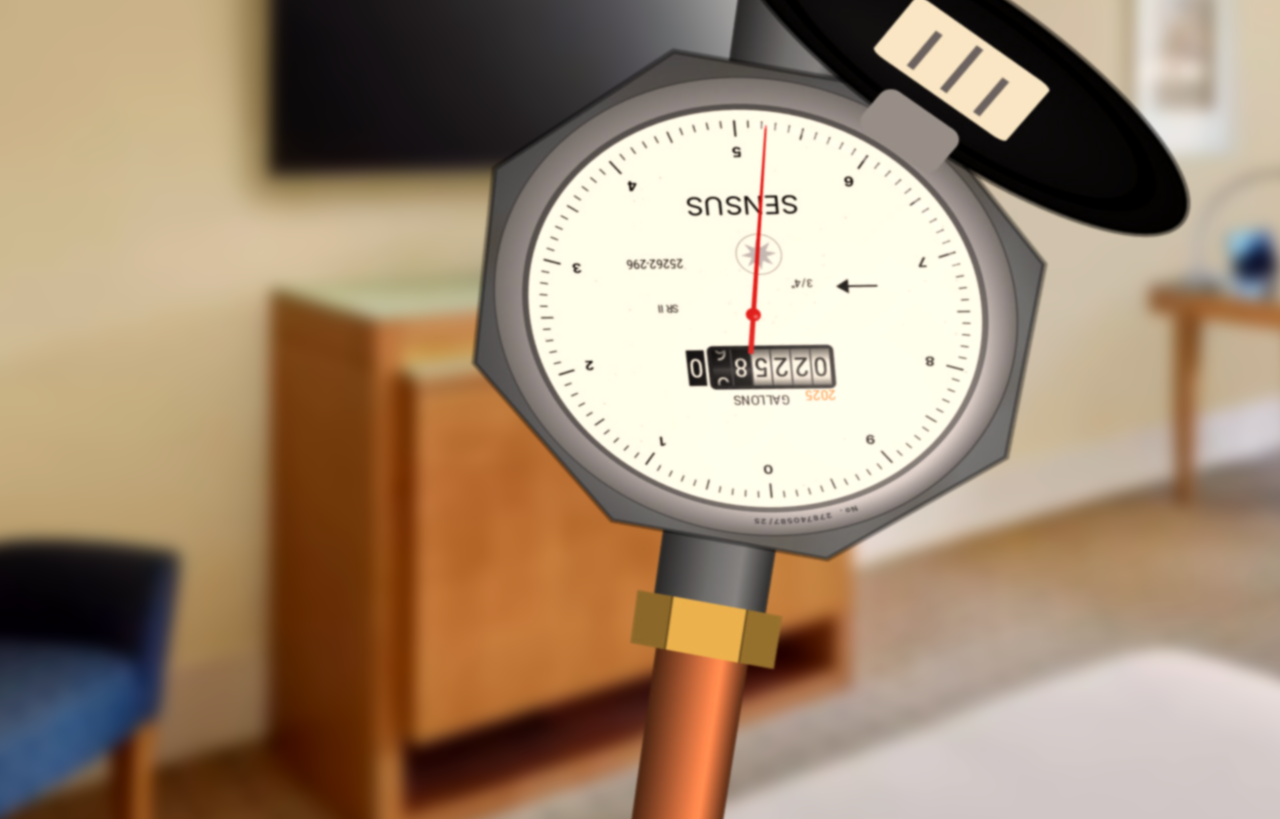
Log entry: 225855.2 gal
